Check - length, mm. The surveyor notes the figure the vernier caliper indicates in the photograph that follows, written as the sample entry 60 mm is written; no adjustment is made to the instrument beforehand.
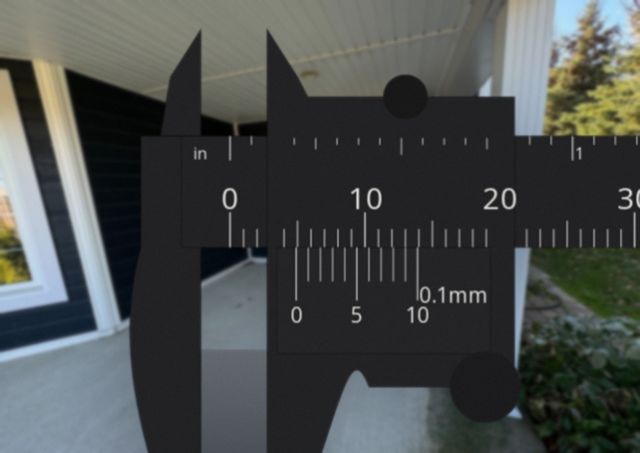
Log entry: 4.9 mm
